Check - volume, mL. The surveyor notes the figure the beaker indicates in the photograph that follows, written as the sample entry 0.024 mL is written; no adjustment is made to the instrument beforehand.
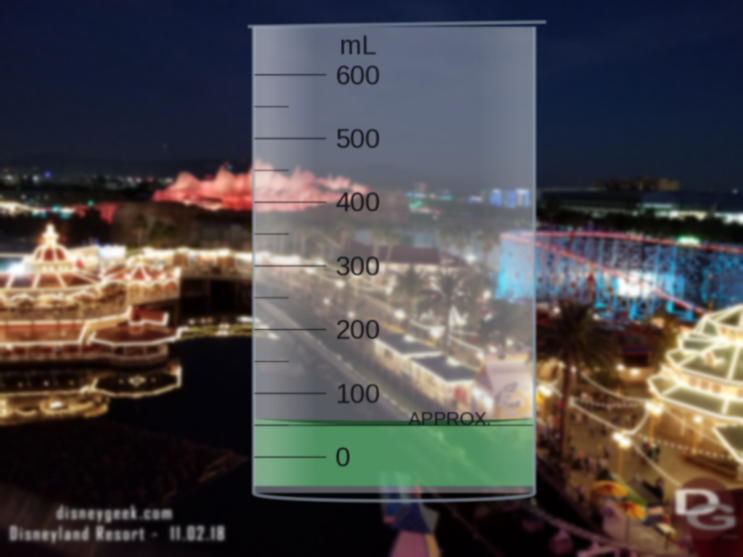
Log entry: 50 mL
